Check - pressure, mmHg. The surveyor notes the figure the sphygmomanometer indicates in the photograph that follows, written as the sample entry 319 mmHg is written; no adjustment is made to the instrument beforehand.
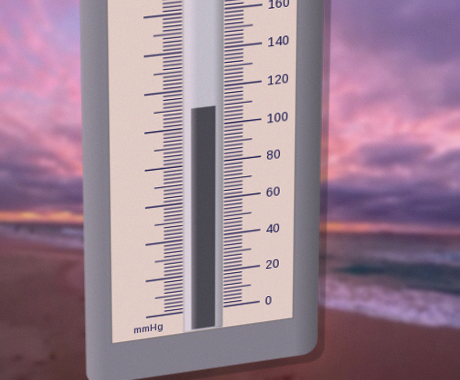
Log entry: 110 mmHg
